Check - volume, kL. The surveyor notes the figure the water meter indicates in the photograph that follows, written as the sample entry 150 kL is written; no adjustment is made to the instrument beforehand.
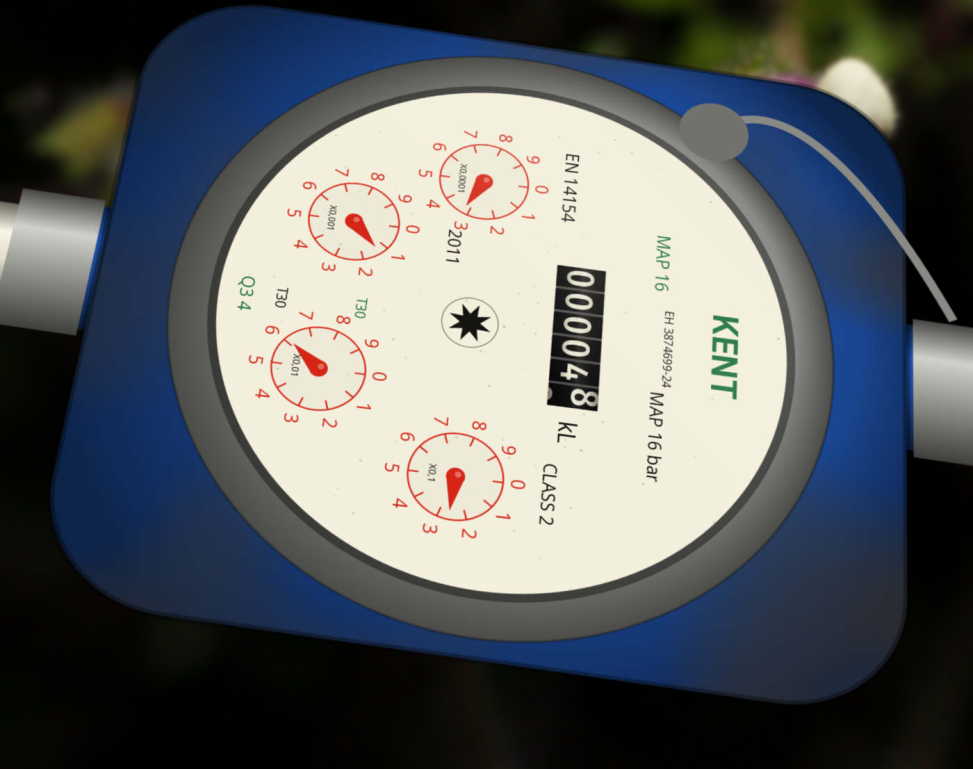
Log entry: 48.2613 kL
